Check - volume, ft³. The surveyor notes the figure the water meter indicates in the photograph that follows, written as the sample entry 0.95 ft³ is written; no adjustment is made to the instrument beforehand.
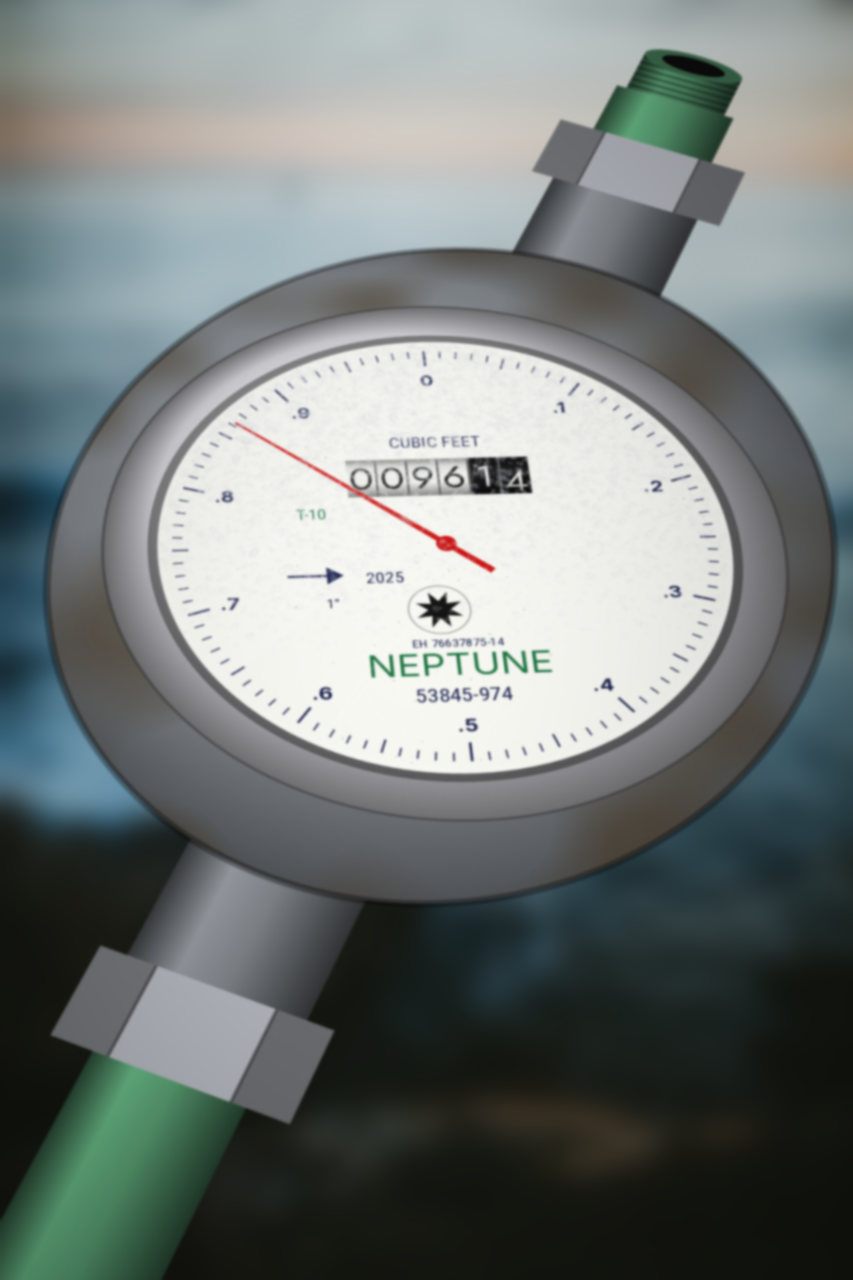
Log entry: 9613.86 ft³
